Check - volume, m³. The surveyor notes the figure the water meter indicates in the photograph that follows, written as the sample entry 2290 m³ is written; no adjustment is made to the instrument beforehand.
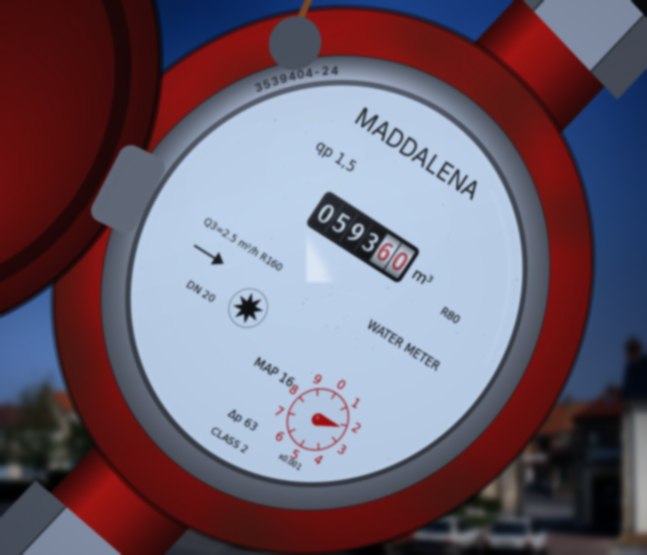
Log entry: 593.602 m³
